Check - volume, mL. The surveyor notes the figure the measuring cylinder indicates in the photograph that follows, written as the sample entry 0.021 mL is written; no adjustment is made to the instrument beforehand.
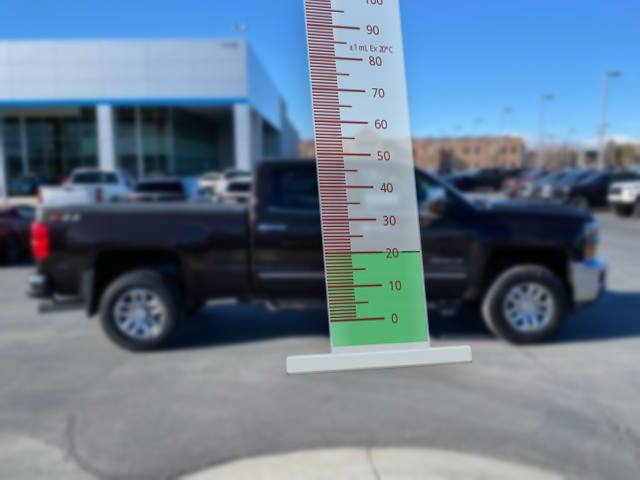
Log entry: 20 mL
